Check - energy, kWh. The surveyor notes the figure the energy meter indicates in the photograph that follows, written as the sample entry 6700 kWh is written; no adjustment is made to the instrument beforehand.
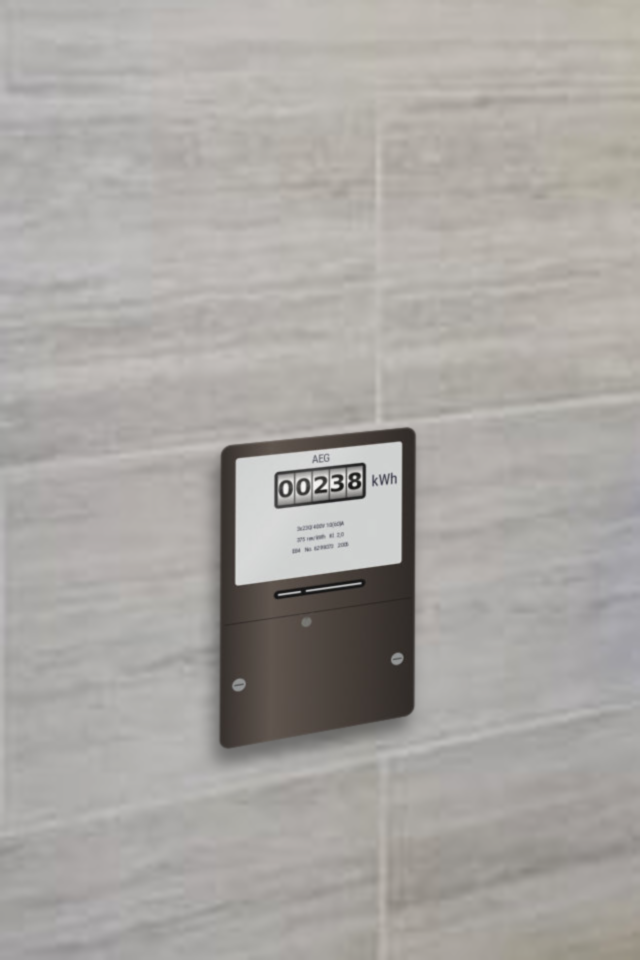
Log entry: 238 kWh
